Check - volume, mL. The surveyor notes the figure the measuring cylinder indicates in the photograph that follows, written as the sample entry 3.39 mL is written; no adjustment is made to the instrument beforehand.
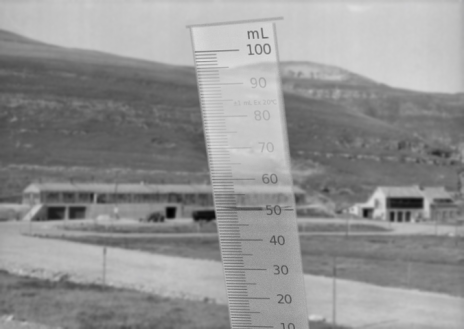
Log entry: 50 mL
